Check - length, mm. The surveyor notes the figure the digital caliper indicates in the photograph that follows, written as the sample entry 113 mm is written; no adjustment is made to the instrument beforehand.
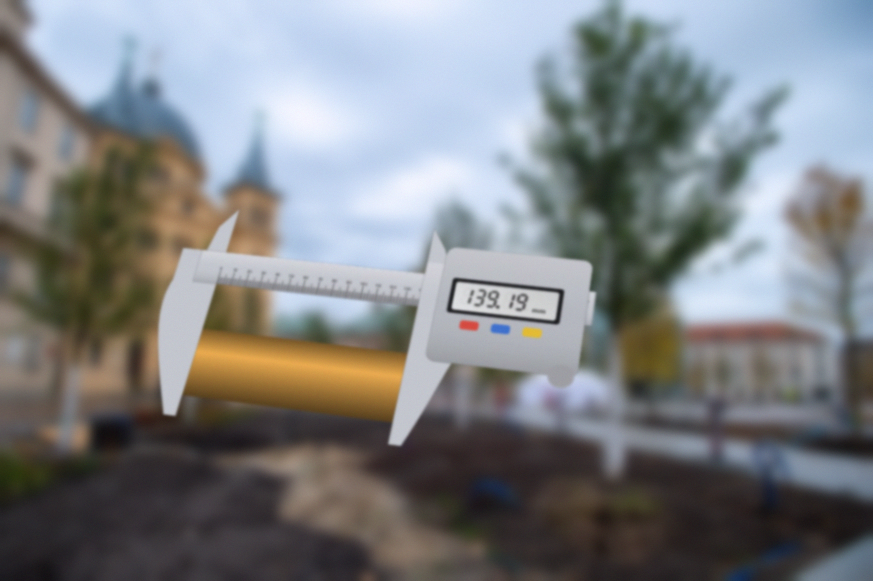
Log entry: 139.19 mm
